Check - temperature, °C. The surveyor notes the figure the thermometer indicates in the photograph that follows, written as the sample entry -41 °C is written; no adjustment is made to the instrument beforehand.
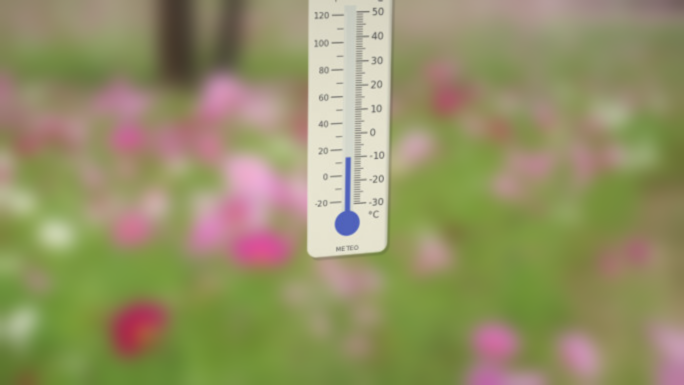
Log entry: -10 °C
